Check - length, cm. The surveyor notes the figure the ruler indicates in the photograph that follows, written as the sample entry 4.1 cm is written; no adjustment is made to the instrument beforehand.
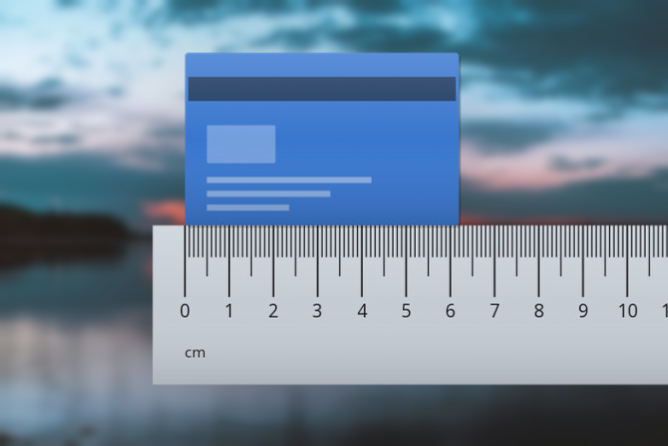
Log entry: 6.2 cm
